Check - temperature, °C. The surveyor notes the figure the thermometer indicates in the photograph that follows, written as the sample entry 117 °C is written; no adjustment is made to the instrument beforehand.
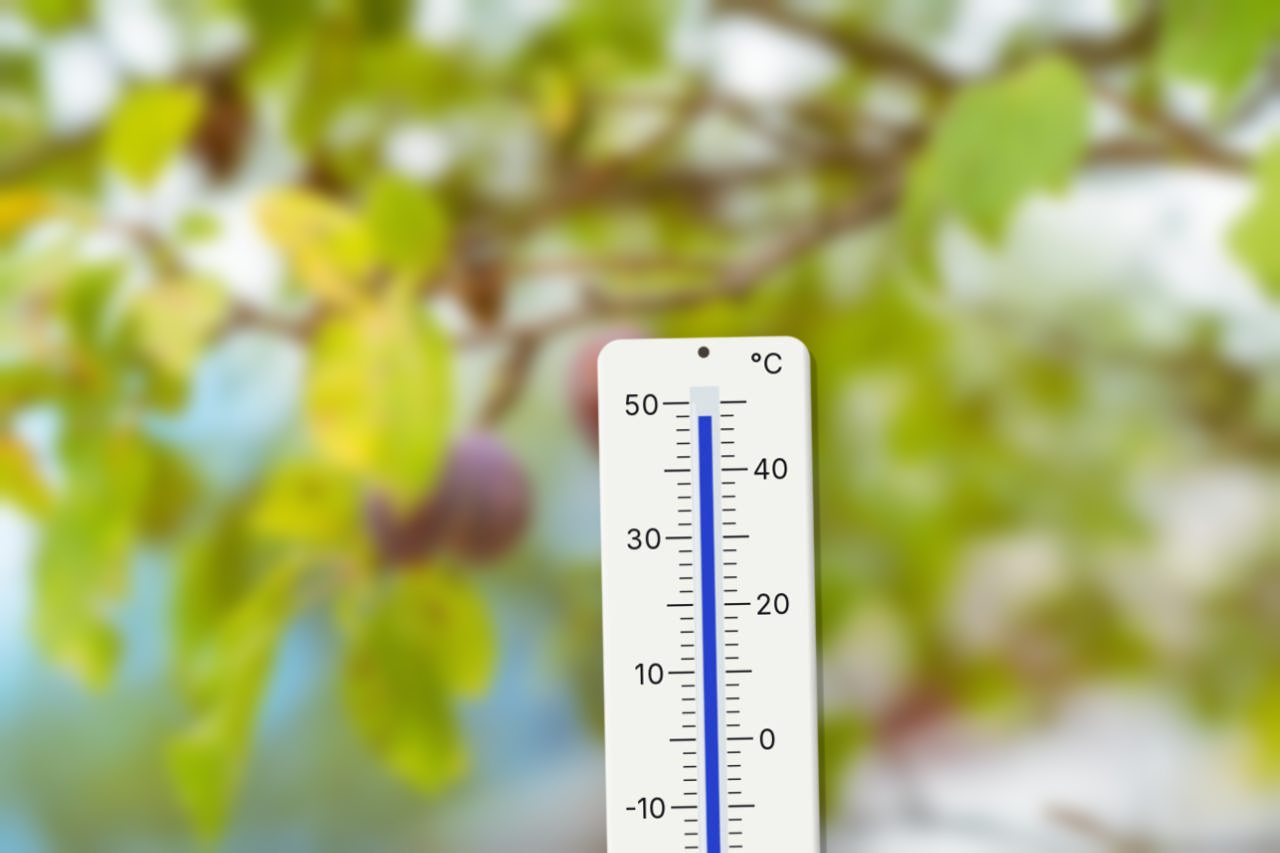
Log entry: 48 °C
